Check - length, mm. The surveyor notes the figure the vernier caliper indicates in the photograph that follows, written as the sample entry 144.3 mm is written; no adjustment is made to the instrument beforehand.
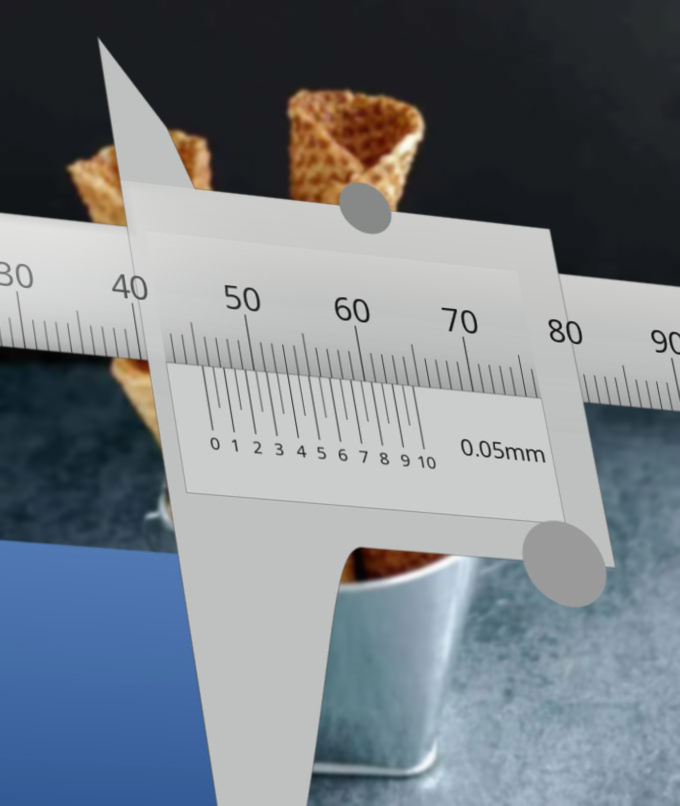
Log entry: 45.4 mm
